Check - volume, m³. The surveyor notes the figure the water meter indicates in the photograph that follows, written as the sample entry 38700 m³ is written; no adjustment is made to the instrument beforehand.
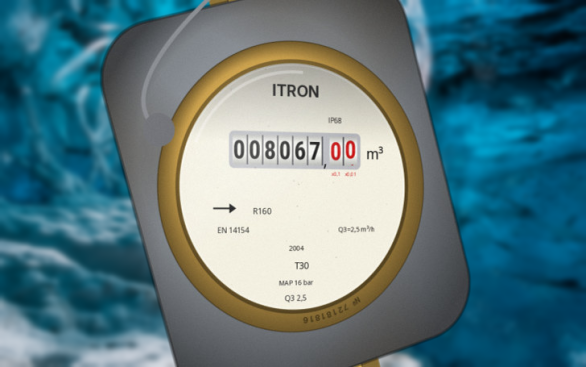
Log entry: 8067.00 m³
